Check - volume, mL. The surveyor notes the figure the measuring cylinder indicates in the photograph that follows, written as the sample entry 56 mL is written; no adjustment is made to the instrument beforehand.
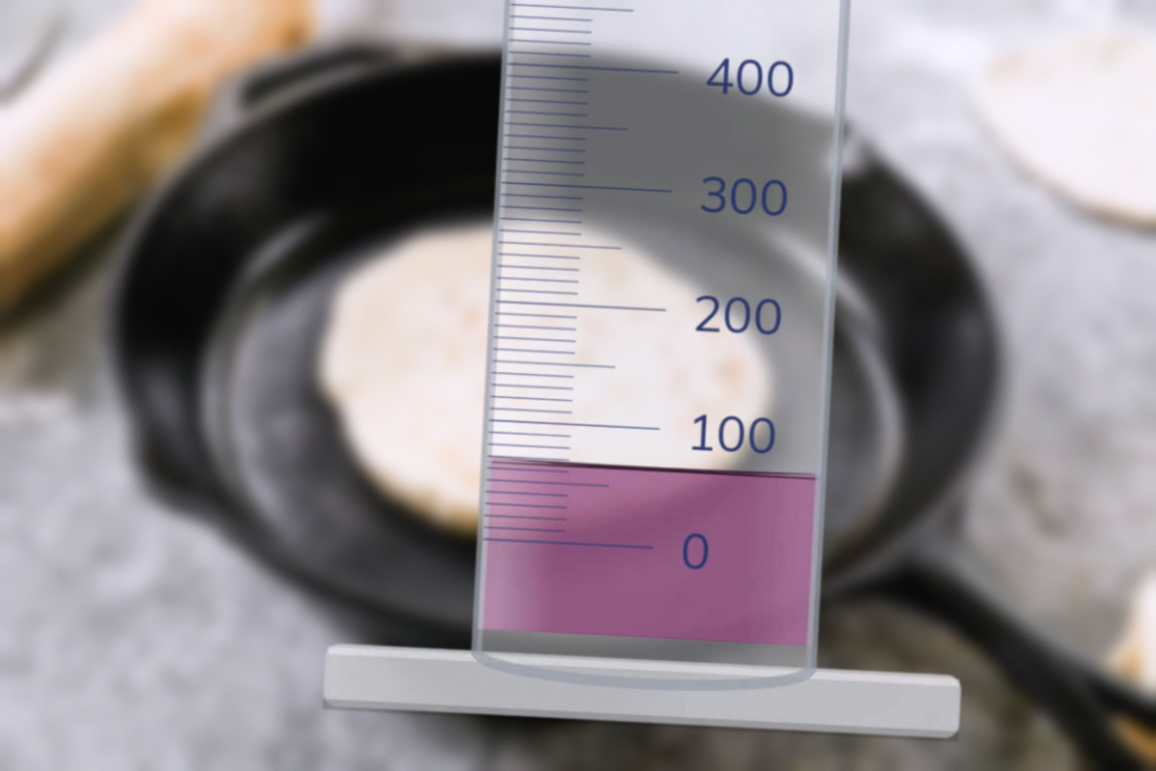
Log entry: 65 mL
